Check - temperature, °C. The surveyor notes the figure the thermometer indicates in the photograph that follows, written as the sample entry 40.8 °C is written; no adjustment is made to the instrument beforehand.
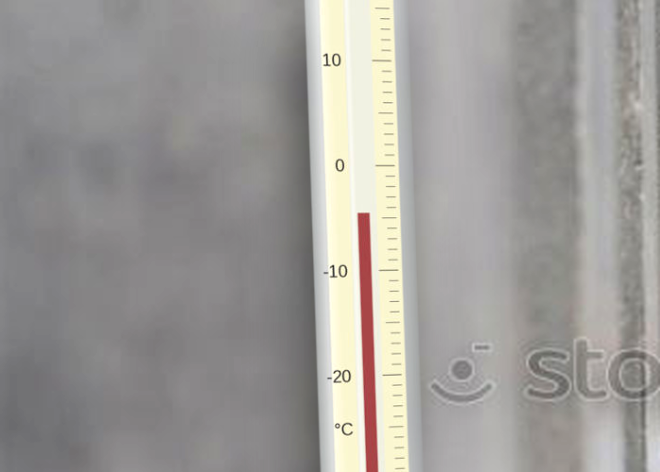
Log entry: -4.5 °C
